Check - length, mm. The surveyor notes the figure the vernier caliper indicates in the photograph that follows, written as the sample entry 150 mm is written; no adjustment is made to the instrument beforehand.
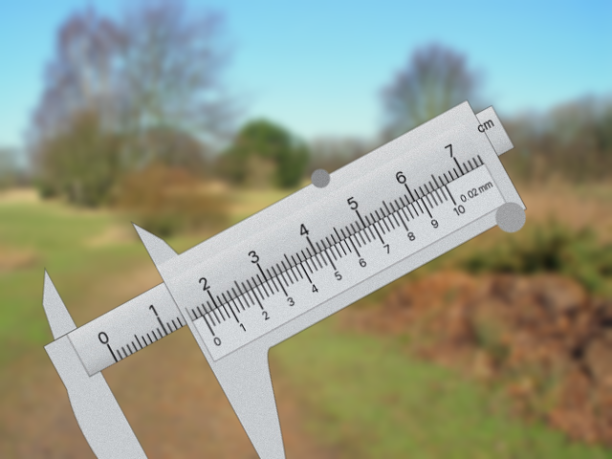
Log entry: 17.2 mm
